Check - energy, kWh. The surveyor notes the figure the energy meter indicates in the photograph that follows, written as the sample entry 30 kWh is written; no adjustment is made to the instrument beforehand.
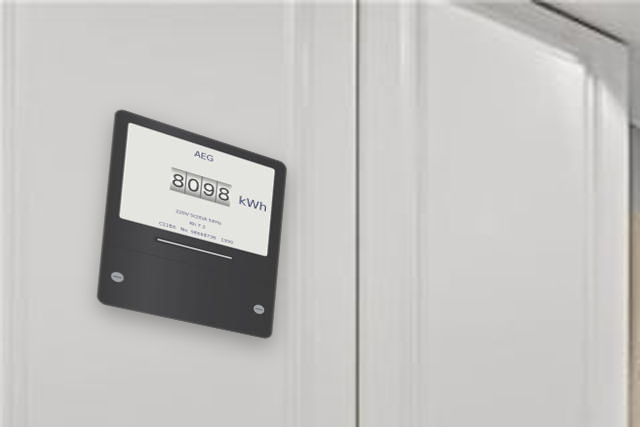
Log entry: 8098 kWh
